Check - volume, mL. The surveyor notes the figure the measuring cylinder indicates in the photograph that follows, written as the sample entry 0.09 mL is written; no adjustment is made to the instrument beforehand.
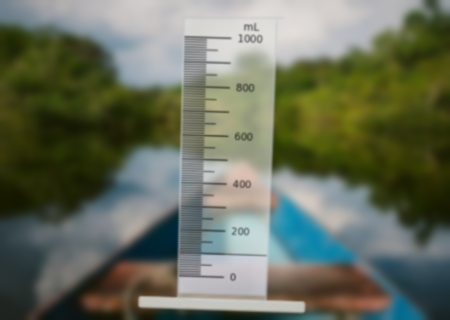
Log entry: 100 mL
